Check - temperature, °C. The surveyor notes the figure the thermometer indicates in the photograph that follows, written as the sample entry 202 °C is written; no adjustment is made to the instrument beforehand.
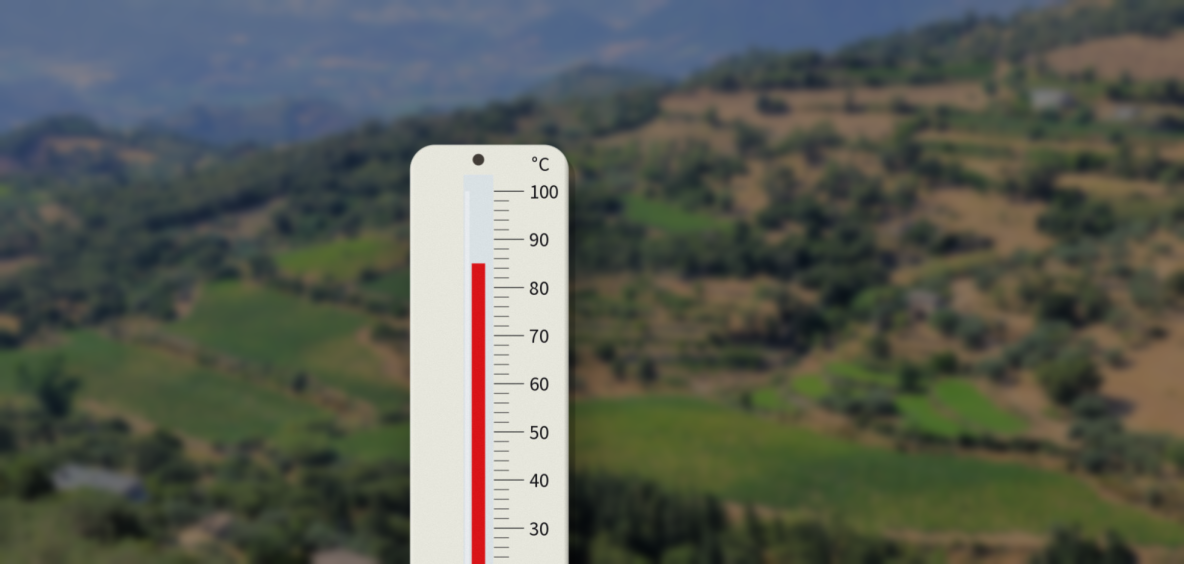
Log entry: 85 °C
